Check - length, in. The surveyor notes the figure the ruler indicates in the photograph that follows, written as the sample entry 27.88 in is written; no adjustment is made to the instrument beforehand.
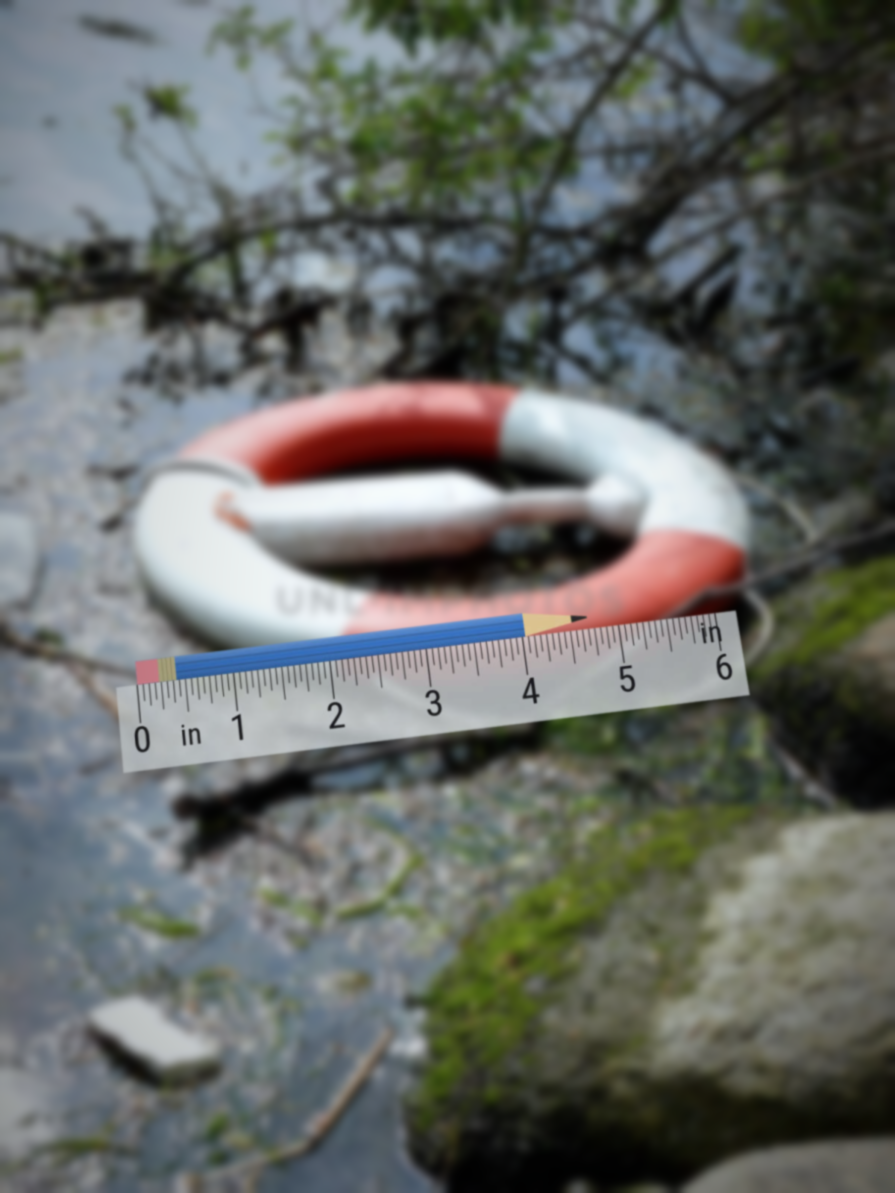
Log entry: 4.6875 in
